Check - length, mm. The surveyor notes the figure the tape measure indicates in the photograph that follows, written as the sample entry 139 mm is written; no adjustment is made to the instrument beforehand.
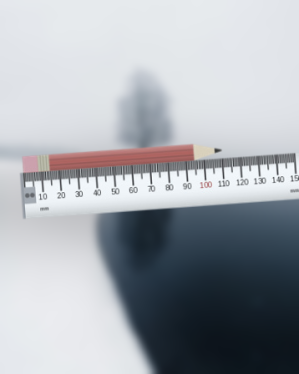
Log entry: 110 mm
